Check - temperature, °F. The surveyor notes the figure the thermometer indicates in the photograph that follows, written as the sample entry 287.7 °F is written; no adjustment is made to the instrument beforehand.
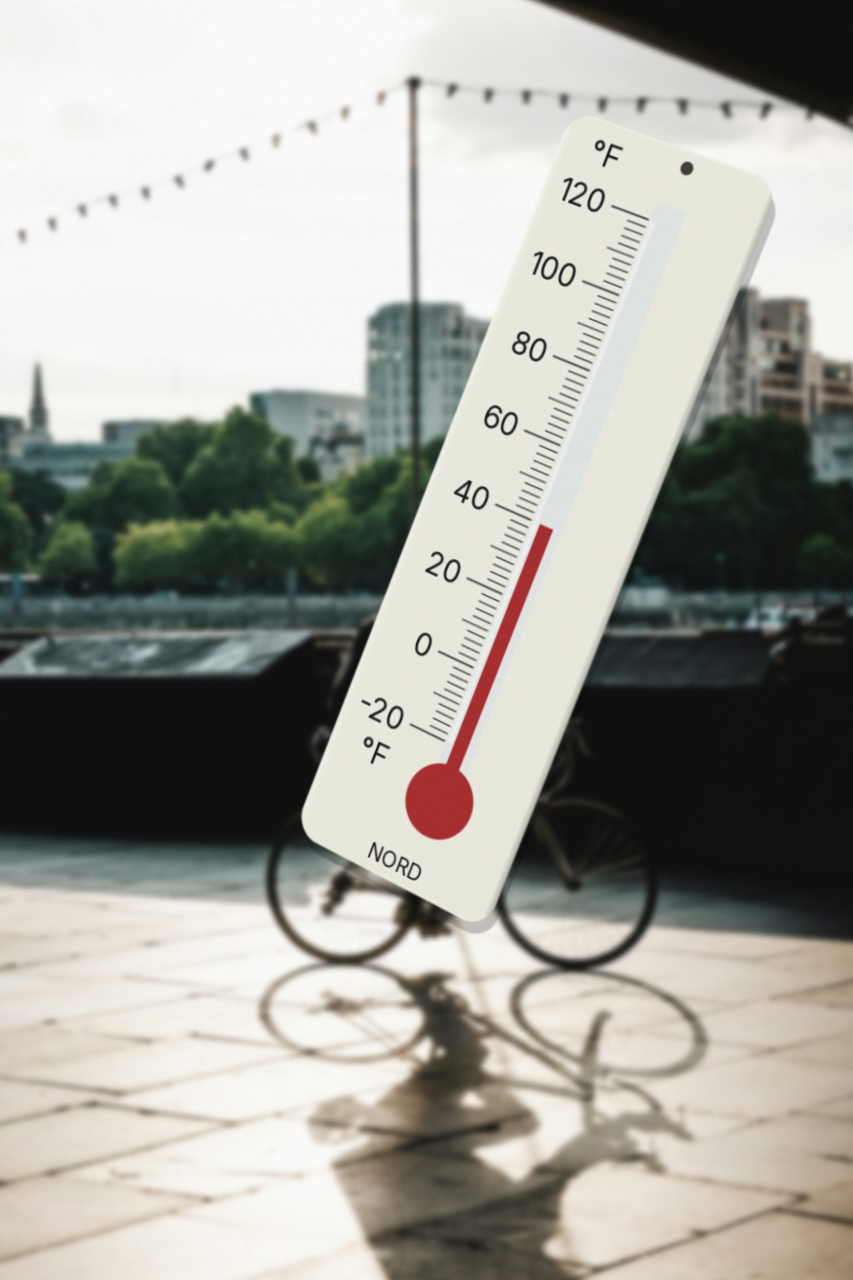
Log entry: 40 °F
